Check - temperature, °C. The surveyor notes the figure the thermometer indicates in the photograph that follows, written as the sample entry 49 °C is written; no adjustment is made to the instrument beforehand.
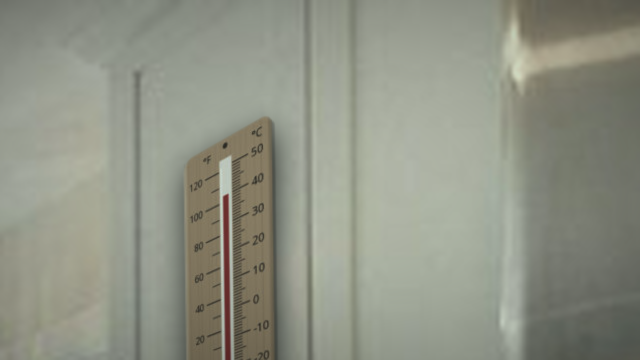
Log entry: 40 °C
